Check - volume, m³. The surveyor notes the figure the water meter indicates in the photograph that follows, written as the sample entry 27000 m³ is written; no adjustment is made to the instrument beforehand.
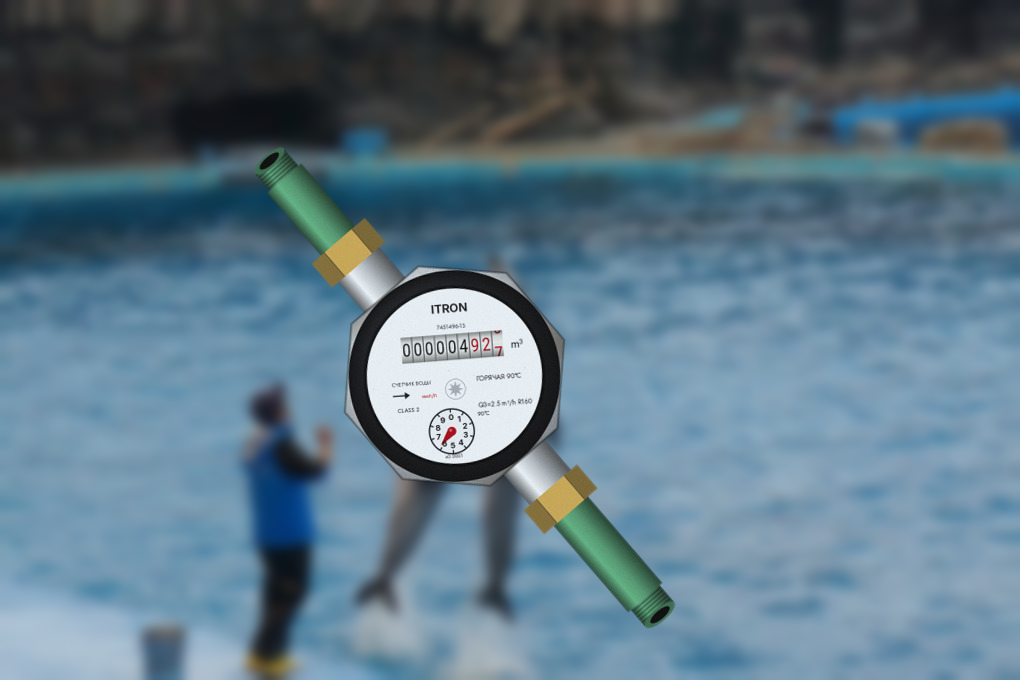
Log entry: 4.9266 m³
